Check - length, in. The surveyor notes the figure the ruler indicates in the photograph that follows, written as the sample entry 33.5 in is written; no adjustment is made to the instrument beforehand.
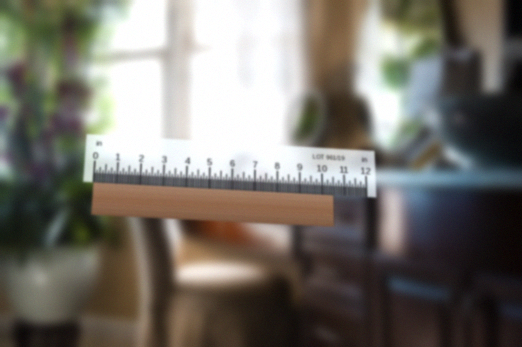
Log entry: 10.5 in
